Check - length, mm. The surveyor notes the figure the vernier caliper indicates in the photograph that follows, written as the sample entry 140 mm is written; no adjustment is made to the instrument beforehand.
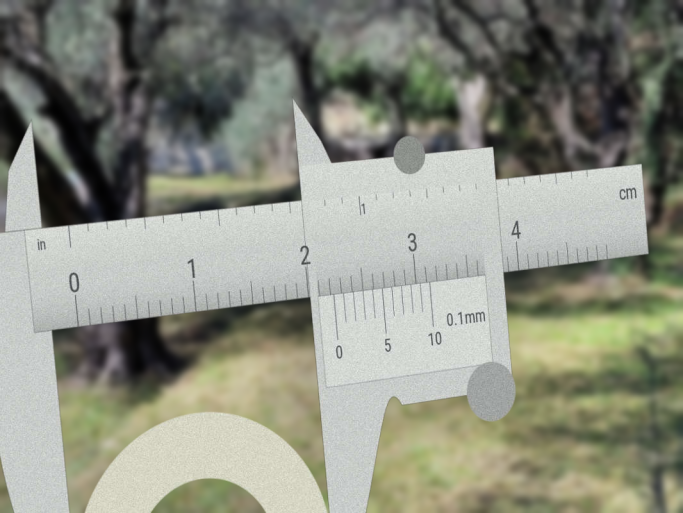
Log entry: 22.3 mm
